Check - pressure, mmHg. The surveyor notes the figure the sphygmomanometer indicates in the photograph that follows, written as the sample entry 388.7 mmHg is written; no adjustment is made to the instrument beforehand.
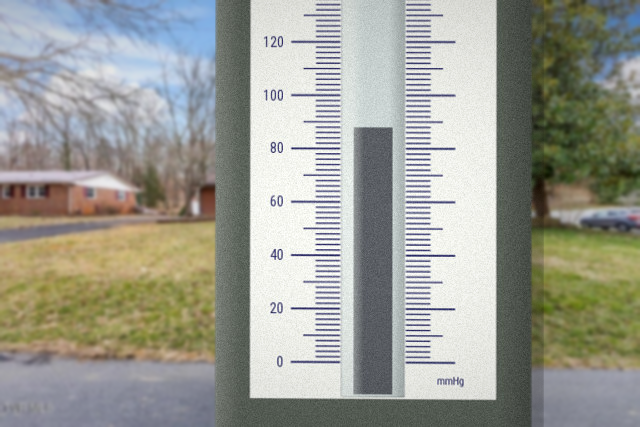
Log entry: 88 mmHg
